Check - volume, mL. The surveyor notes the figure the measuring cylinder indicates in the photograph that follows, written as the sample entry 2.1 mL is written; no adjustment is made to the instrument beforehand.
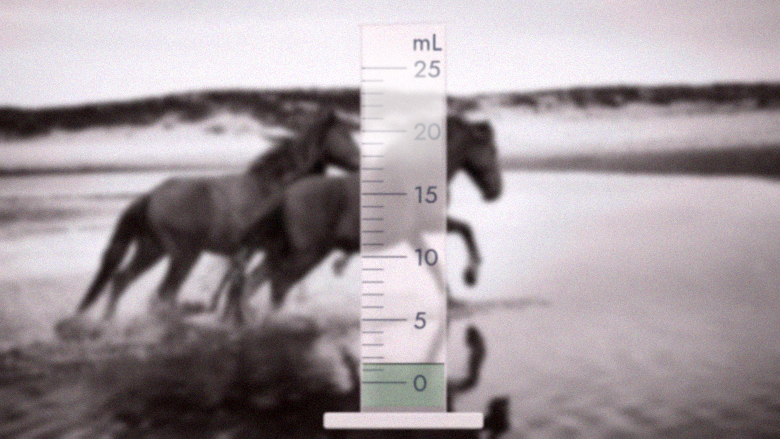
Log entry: 1.5 mL
